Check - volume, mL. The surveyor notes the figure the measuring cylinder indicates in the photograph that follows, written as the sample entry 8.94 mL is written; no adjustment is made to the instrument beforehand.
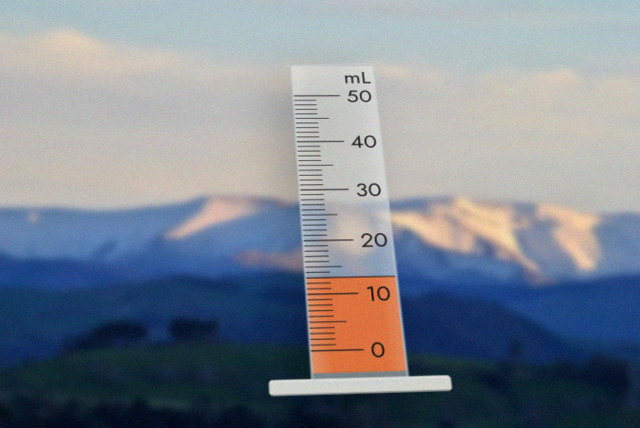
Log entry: 13 mL
